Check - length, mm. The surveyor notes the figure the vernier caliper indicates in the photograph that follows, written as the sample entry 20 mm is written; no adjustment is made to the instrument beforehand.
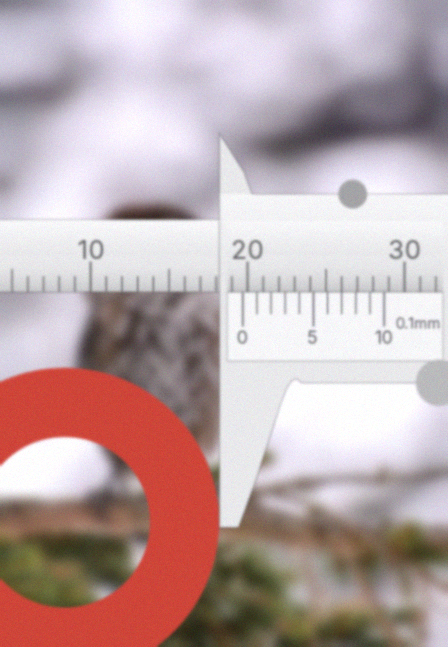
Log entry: 19.7 mm
